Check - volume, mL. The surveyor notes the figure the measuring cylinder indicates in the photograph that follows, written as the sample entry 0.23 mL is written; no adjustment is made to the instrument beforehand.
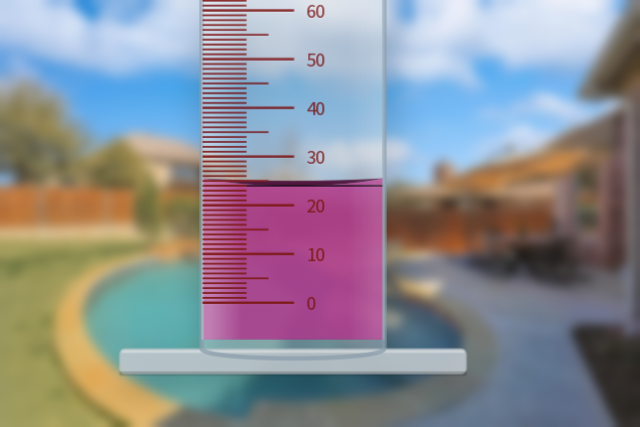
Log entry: 24 mL
